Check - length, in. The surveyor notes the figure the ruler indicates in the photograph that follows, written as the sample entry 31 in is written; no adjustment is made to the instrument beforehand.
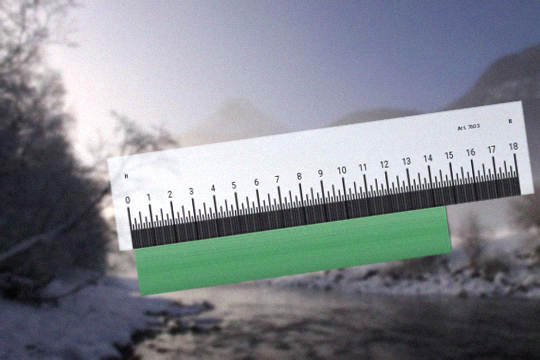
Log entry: 14.5 in
